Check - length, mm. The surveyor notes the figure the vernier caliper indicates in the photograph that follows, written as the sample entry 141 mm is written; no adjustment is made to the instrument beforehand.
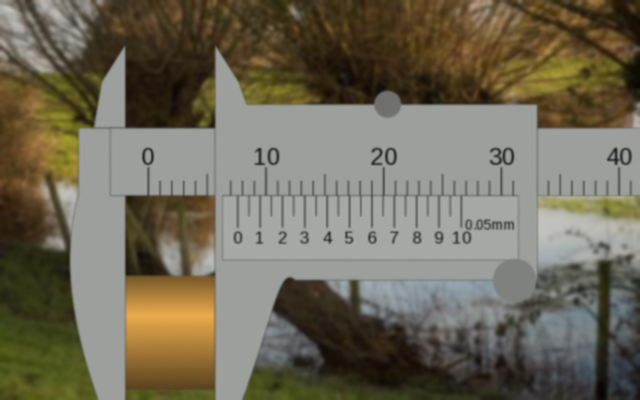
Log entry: 7.6 mm
